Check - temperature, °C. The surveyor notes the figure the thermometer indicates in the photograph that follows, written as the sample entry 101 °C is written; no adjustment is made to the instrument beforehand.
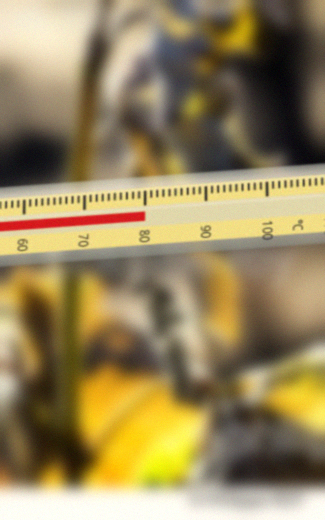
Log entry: 80 °C
